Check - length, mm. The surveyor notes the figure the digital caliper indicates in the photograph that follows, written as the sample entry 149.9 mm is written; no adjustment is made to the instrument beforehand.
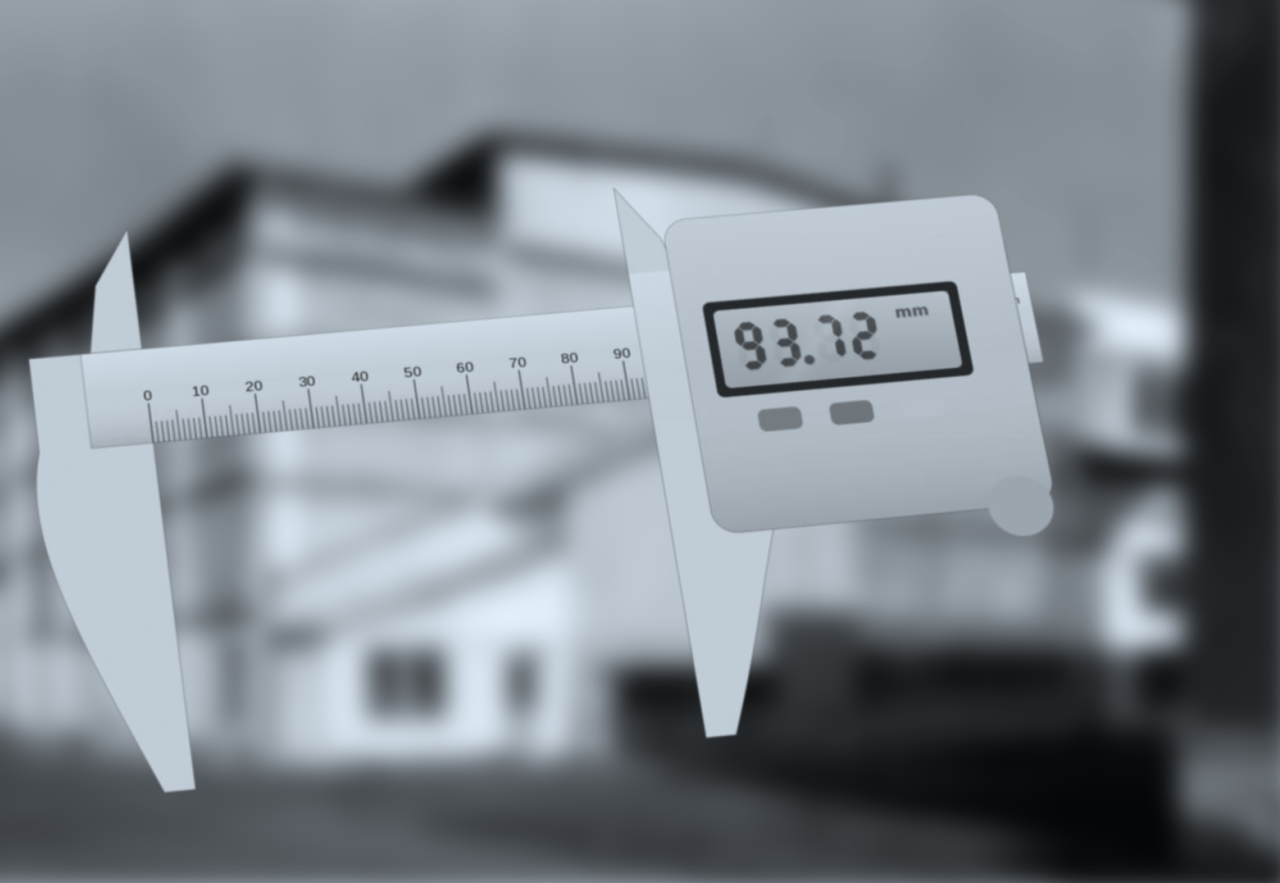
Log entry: 93.72 mm
